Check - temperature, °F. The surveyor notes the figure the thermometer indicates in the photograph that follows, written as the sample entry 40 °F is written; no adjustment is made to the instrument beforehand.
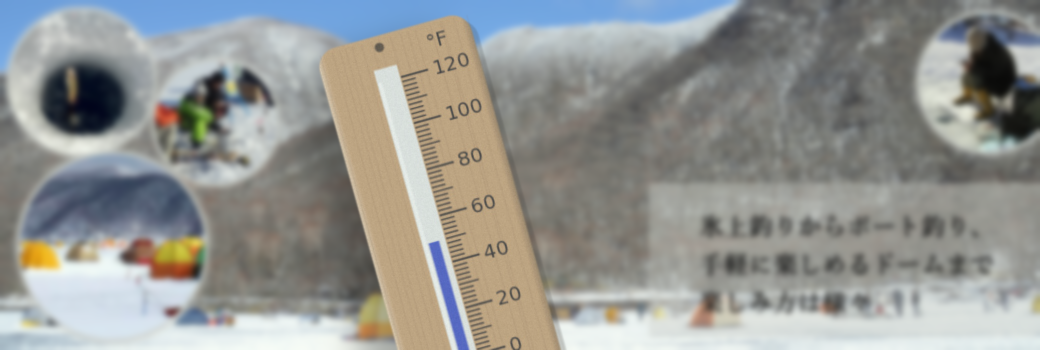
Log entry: 50 °F
